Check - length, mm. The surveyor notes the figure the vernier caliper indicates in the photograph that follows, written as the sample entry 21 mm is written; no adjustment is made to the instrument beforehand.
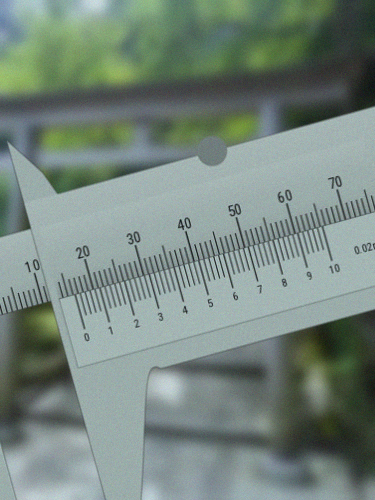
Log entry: 16.4 mm
